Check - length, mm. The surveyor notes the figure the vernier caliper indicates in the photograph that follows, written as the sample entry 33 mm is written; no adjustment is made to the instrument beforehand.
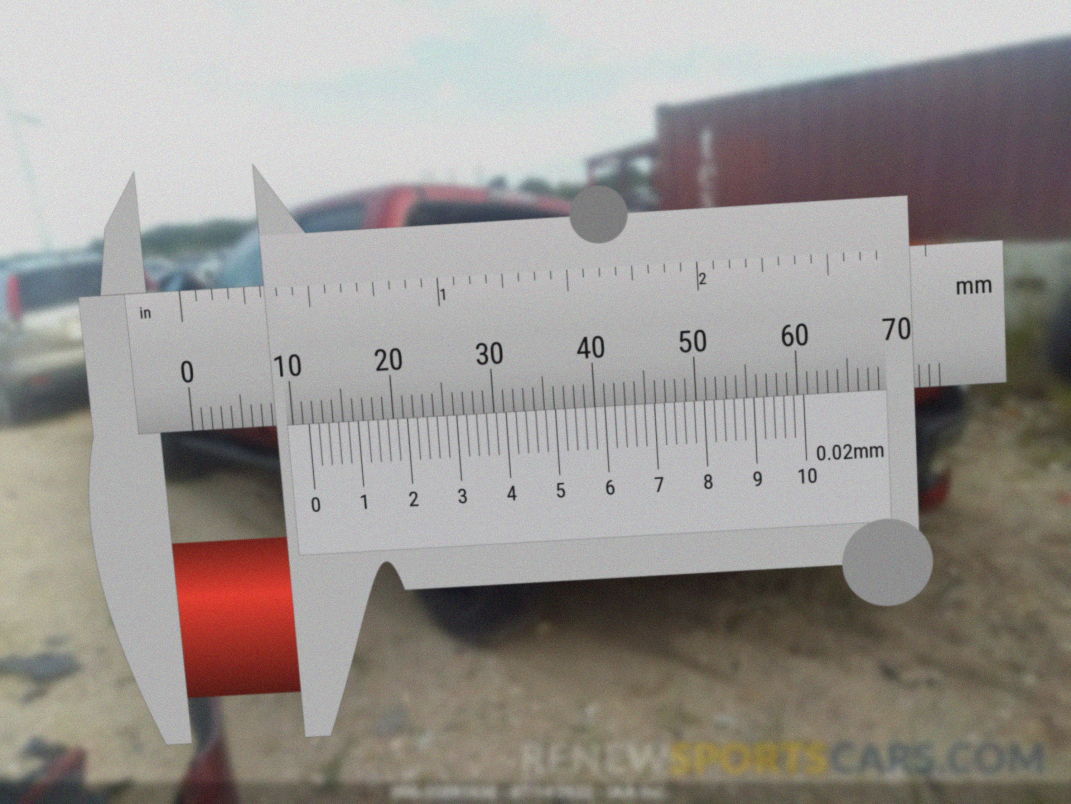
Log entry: 11.6 mm
